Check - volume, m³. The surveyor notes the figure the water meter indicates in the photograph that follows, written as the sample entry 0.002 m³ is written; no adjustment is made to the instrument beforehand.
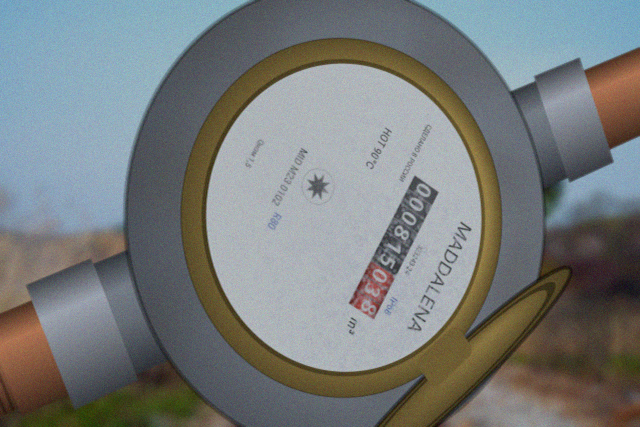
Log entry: 815.038 m³
